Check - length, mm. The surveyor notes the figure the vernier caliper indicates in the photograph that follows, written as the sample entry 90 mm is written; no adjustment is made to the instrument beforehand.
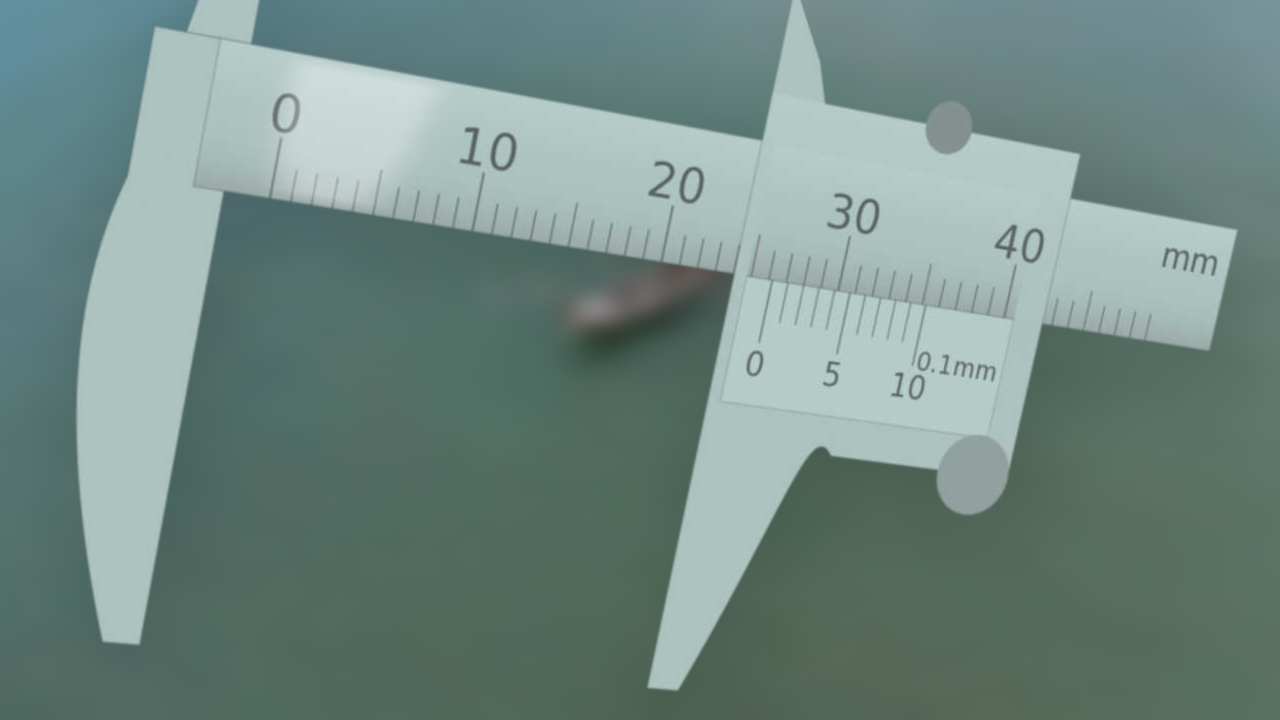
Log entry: 26.2 mm
